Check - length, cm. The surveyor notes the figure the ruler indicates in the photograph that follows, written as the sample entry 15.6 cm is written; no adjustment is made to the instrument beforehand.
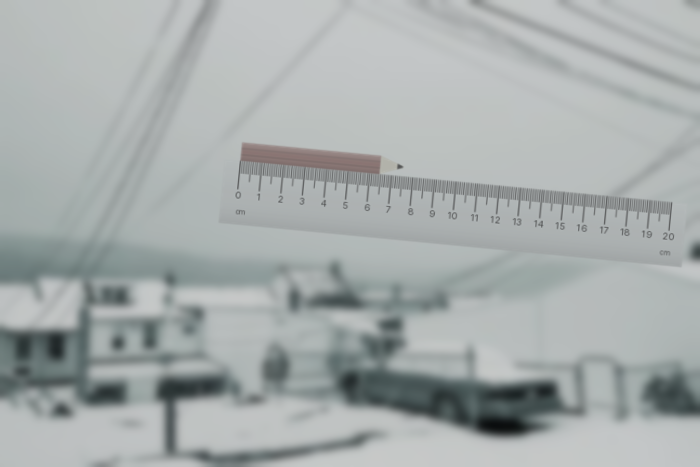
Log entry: 7.5 cm
